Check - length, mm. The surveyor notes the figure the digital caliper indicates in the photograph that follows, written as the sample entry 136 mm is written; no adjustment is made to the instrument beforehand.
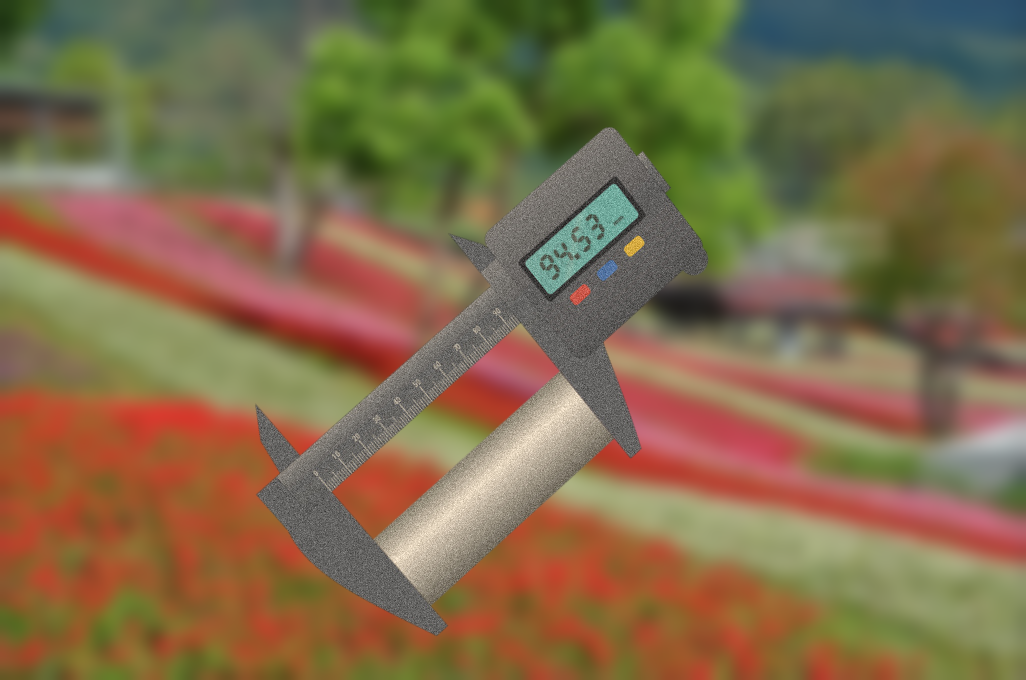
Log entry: 94.53 mm
